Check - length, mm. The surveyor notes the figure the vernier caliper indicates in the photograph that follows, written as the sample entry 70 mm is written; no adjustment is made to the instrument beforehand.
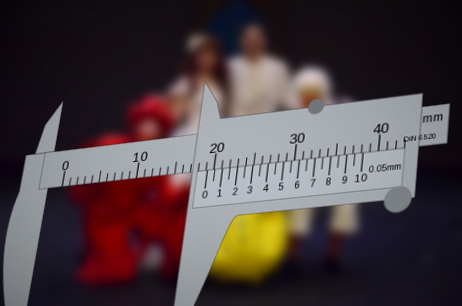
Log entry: 19.2 mm
